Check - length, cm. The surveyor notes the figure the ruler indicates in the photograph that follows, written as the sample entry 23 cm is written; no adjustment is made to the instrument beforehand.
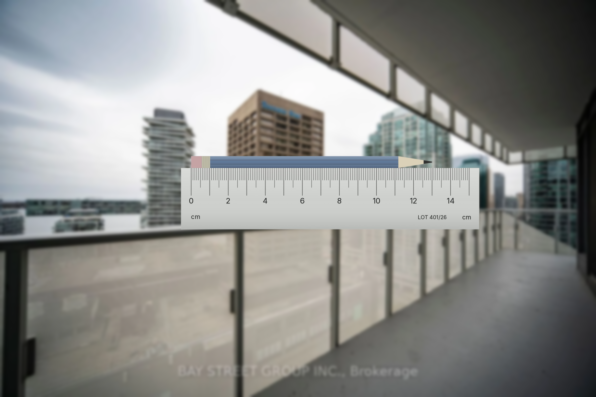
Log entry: 13 cm
